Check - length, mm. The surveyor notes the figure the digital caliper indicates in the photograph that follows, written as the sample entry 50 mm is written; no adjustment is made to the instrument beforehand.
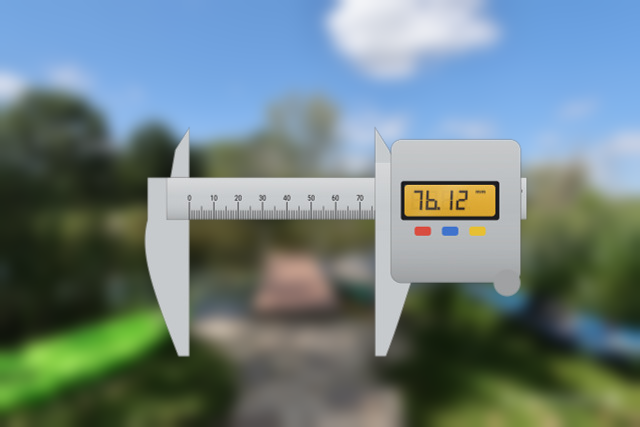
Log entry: 76.12 mm
